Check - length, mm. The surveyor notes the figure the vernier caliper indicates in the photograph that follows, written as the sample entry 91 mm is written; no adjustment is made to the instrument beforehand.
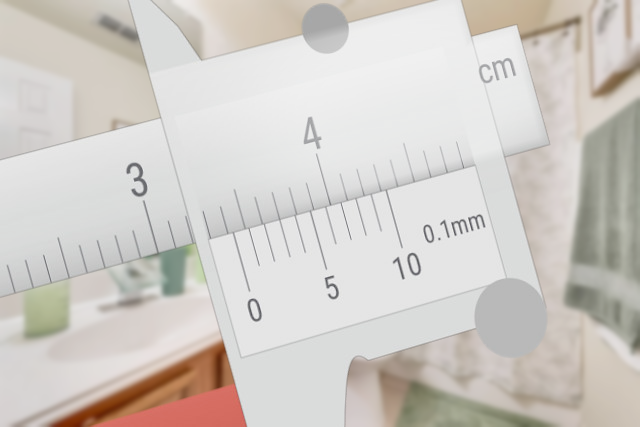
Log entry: 34.3 mm
